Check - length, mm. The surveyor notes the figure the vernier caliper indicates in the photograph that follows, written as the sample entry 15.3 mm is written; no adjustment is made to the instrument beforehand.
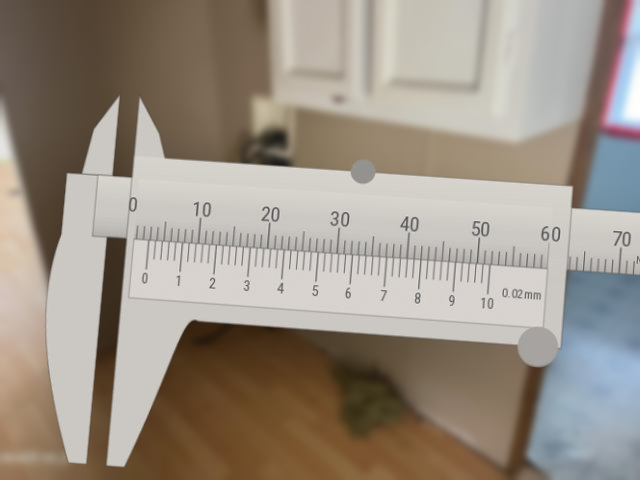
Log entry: 2.8 mm
